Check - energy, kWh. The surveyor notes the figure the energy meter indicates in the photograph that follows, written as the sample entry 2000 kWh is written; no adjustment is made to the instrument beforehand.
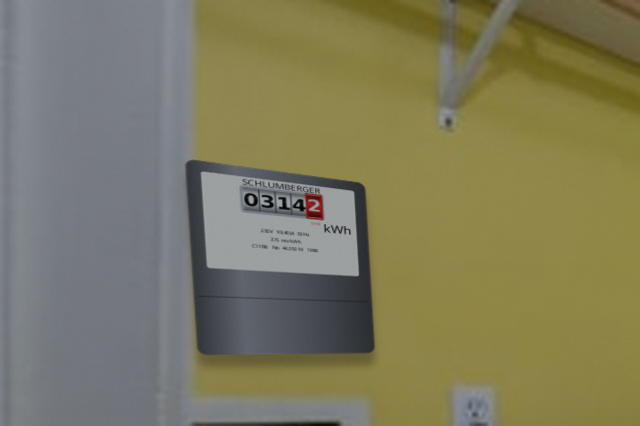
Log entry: 314.2 kWh
